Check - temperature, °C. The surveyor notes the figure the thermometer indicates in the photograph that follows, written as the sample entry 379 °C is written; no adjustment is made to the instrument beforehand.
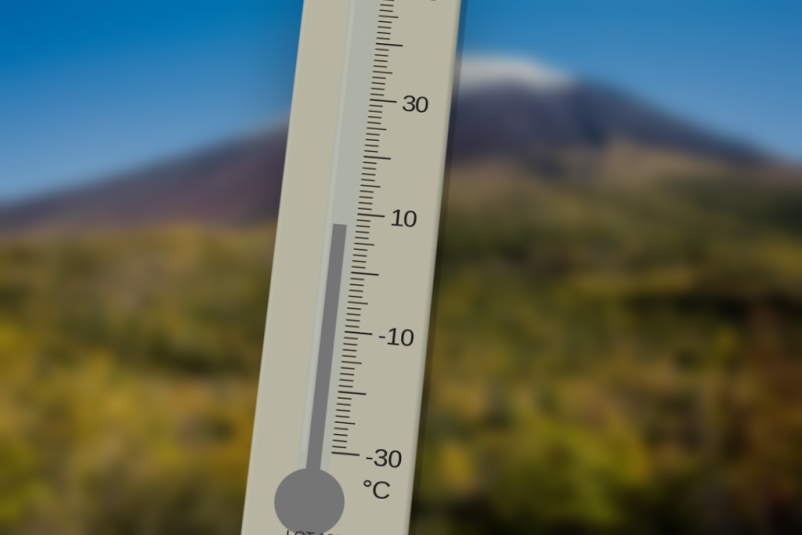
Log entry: 8 °C
